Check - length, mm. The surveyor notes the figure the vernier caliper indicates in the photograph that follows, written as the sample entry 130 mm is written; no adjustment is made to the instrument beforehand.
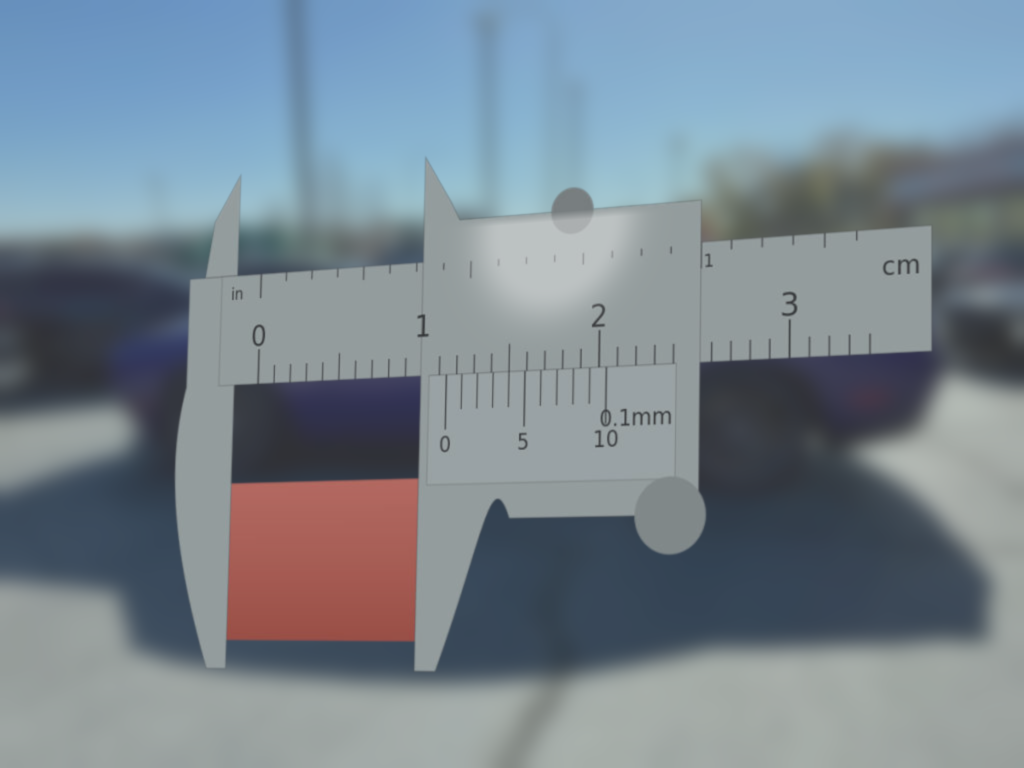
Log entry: 11.4 mm
